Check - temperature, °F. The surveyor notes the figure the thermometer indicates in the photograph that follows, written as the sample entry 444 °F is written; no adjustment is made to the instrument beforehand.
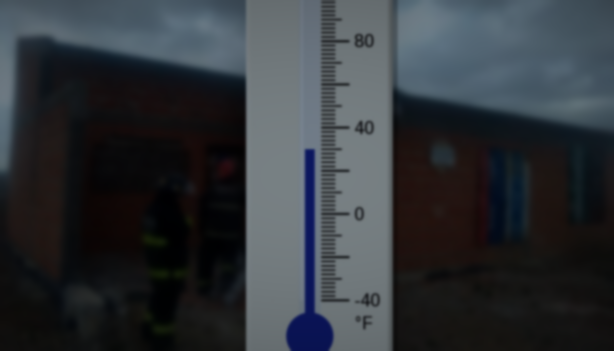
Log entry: 30 °F
